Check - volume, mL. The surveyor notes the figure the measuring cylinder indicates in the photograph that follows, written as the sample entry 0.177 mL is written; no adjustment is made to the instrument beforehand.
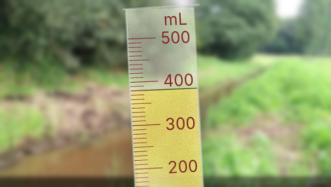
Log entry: 380 mL
